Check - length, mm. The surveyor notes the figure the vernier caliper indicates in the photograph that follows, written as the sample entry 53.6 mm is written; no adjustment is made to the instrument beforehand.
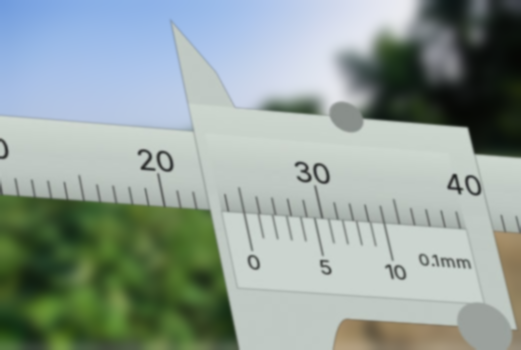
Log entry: 25.0 mm
